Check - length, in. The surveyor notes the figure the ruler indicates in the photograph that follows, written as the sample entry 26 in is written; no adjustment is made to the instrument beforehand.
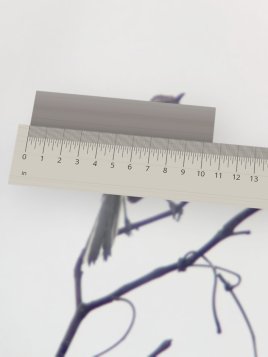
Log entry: 10.5 in
